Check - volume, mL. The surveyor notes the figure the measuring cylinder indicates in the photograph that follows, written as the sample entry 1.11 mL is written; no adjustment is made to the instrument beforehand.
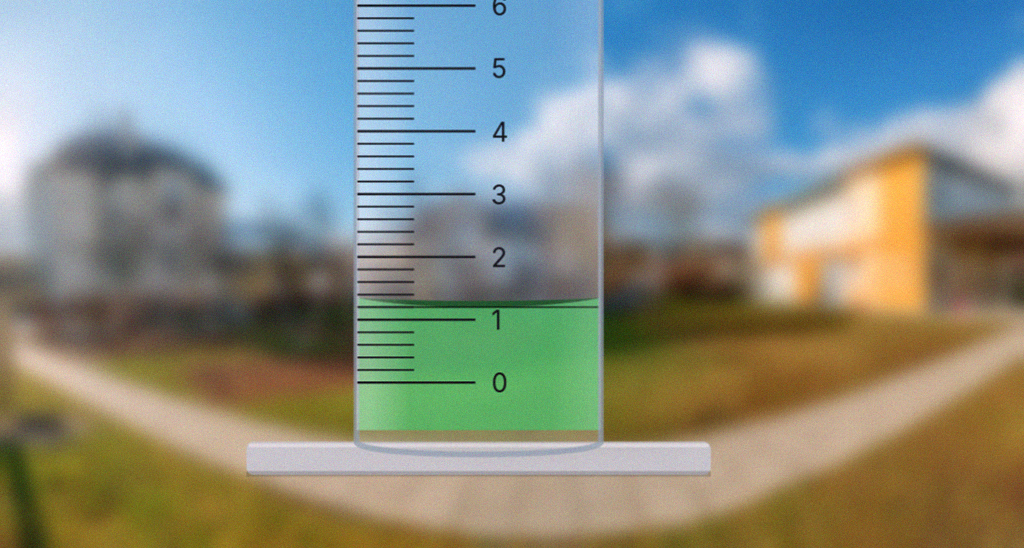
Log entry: 1.2 mL
